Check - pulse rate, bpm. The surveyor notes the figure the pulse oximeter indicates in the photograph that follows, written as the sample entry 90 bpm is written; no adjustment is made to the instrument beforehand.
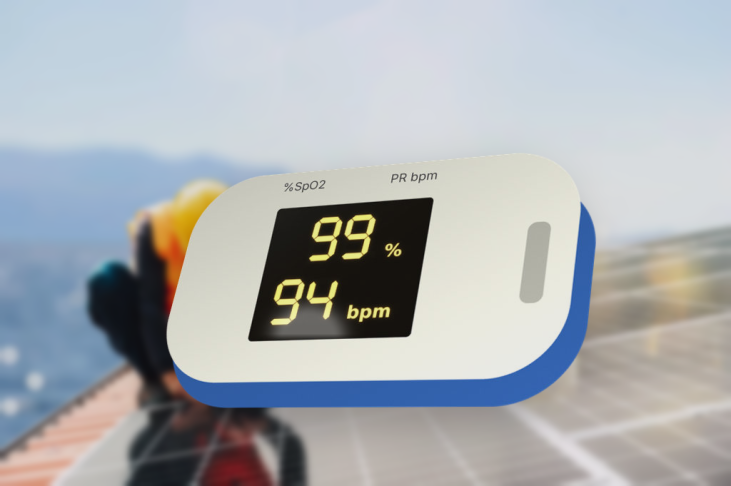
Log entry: 94 bpm
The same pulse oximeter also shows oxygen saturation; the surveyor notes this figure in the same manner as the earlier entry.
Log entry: 99 %
